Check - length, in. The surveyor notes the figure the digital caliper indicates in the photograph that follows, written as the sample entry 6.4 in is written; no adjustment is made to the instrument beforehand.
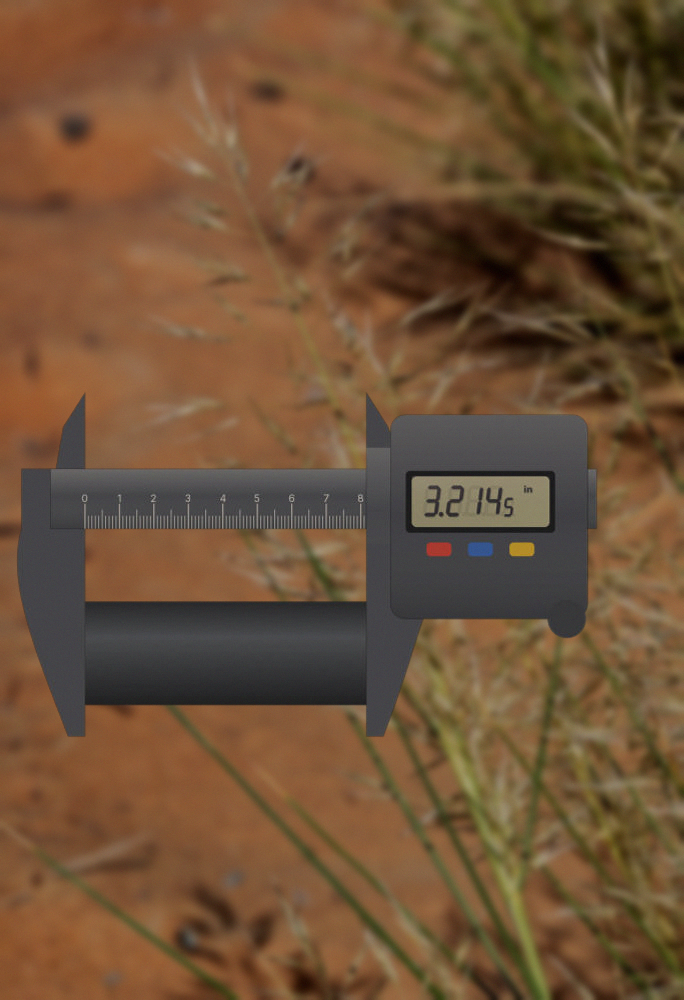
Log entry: 3.2145 in
